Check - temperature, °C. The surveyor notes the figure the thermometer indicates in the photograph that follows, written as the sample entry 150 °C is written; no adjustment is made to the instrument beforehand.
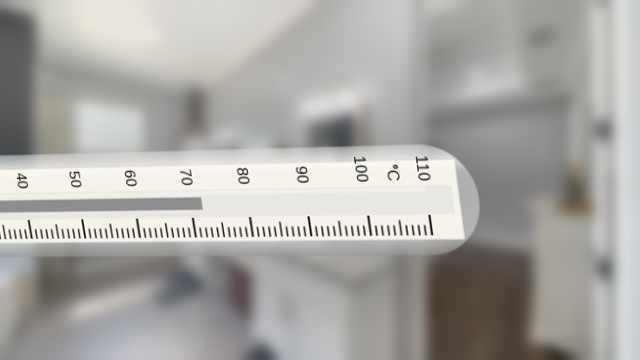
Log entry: 72 °C
